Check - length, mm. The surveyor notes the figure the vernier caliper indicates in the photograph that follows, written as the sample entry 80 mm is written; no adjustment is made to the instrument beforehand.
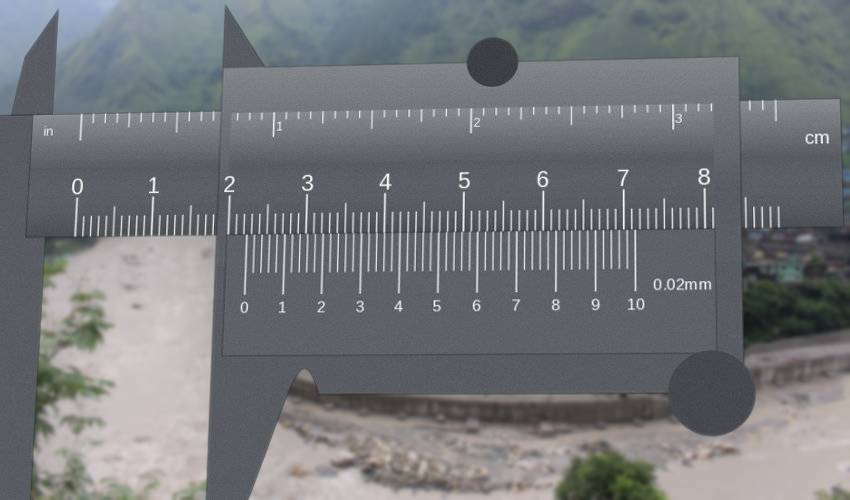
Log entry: 22.4 mm
